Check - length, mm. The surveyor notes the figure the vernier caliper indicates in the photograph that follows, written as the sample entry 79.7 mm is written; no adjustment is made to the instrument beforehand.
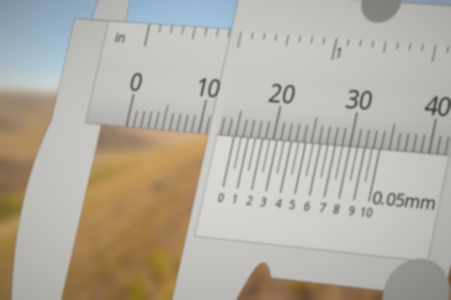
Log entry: 14.8 mm
